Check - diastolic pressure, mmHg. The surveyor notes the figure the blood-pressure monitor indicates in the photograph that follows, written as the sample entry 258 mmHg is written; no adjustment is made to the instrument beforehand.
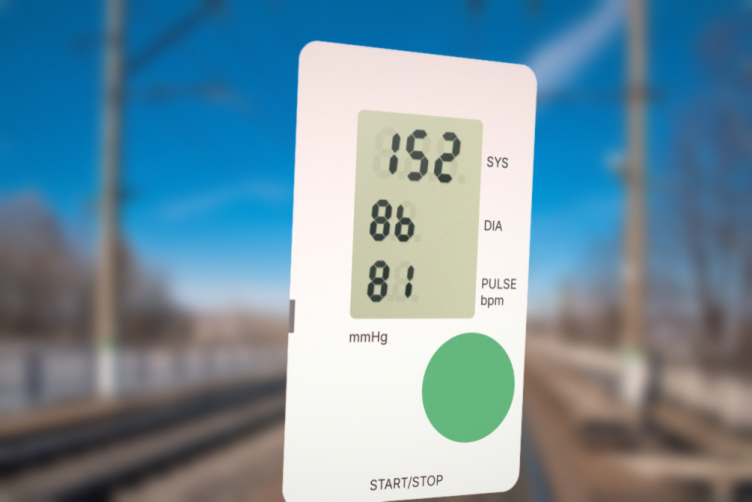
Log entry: 86 mmHg
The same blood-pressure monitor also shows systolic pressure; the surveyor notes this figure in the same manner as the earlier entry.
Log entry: 152 mmHg
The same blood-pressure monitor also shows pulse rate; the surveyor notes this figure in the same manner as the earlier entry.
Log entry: 81 bpm
